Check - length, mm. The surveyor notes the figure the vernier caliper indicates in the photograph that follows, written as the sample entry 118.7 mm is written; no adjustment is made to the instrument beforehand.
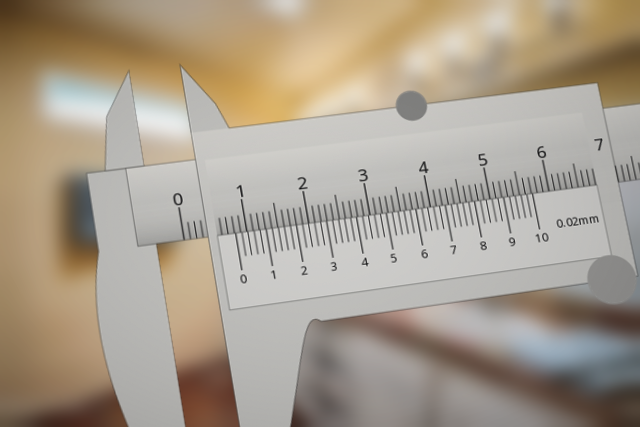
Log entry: 8.2 mm
